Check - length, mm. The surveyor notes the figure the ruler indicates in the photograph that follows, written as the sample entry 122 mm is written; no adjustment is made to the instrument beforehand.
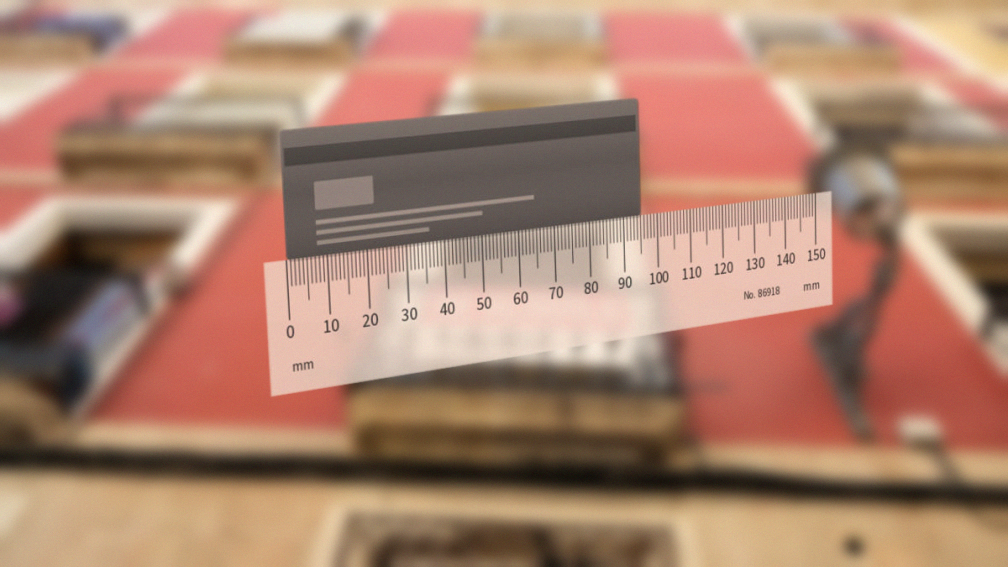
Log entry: 95 mm
